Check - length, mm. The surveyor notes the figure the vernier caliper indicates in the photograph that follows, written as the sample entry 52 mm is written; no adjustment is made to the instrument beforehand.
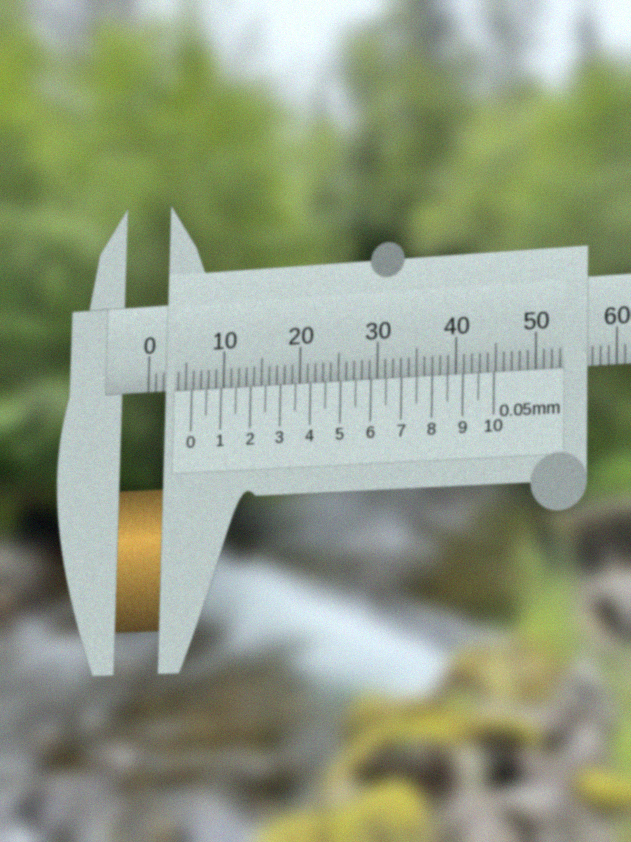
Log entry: 5.8 mm
